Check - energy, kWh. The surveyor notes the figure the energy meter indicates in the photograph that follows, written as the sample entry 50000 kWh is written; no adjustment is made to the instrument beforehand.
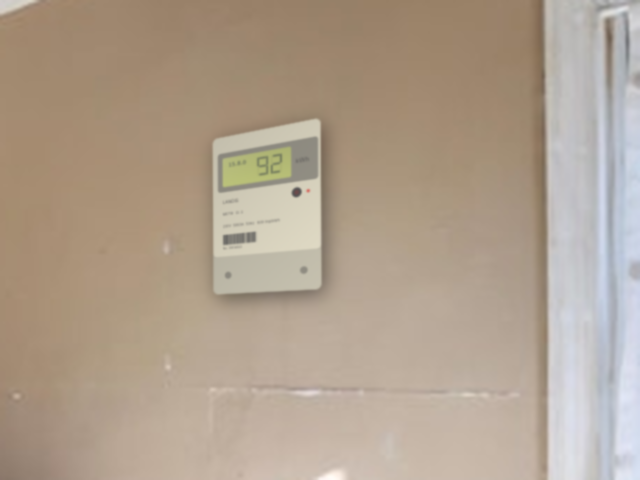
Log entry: 92 kWh
